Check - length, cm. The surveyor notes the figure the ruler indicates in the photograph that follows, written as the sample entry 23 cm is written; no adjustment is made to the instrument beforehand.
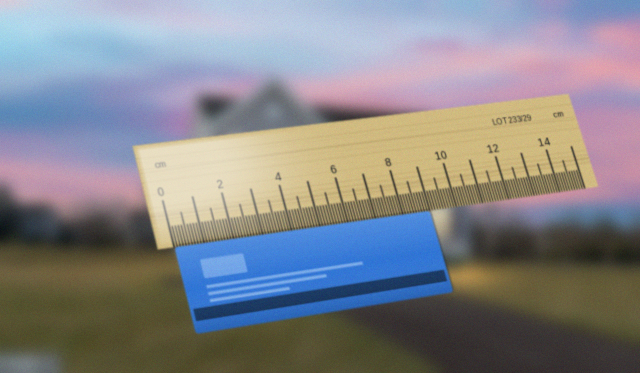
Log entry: 9 cm
